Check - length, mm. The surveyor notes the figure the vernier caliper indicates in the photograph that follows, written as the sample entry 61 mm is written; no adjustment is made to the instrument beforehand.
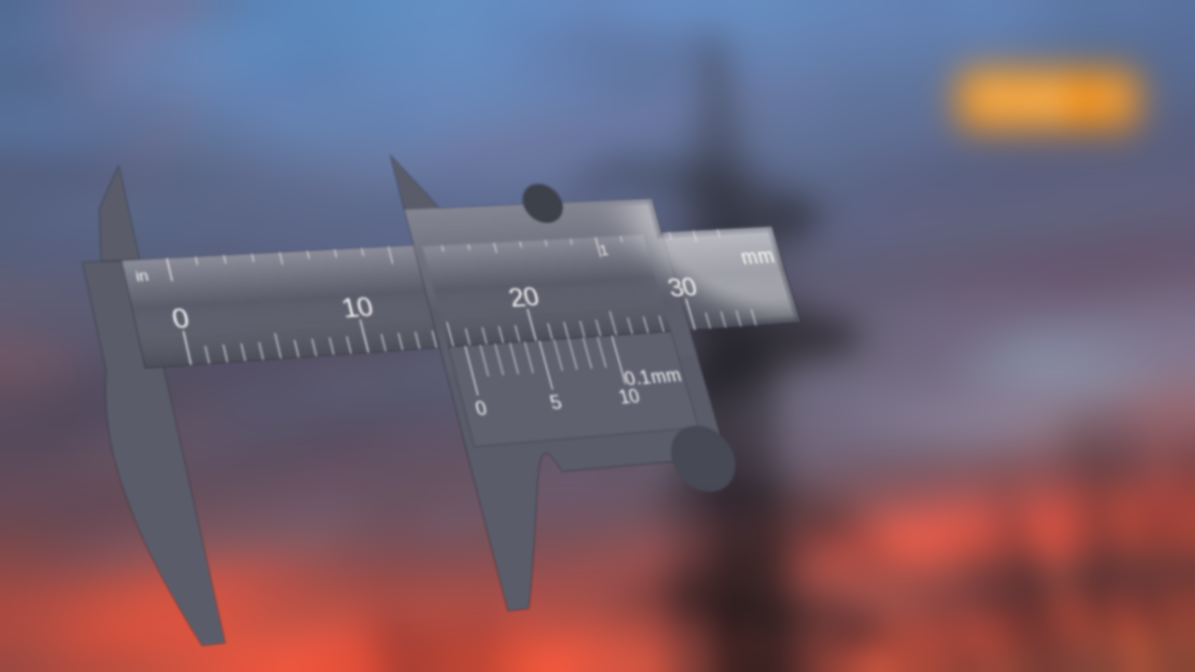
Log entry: 15.7 mm
